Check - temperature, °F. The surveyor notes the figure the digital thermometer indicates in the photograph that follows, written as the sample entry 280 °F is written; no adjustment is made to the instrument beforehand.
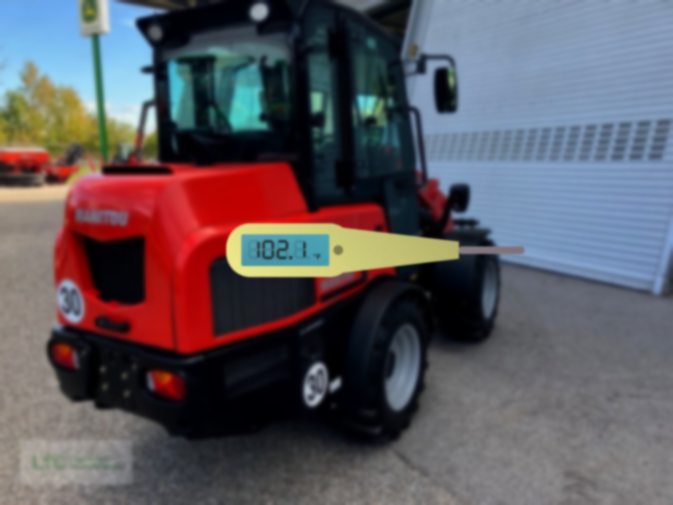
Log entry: 102.1 °F
